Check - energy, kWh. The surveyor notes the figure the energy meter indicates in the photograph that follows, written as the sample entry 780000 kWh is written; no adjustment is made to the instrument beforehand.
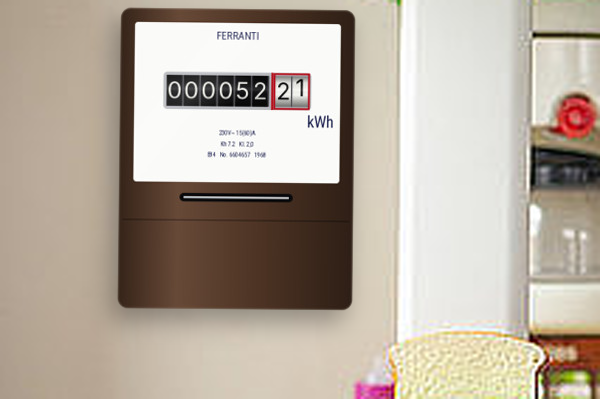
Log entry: 52.21 kWh
